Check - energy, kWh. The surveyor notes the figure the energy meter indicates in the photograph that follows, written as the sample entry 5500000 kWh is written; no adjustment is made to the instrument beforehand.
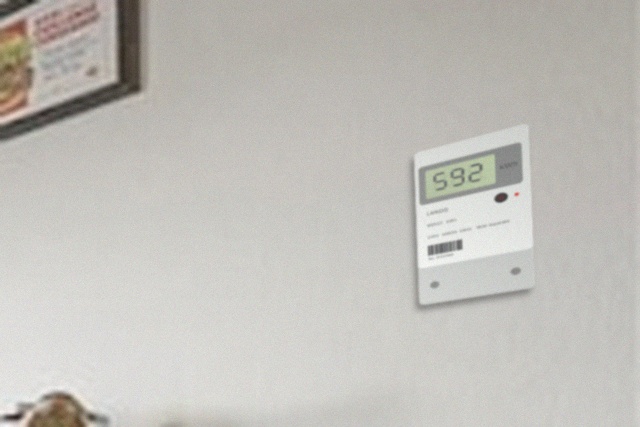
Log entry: 592 kWh
